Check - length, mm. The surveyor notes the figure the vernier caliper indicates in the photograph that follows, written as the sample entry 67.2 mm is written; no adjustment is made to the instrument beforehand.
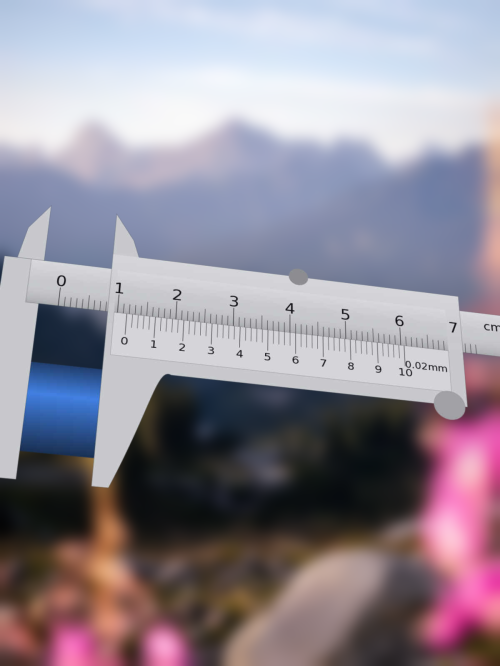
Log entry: 11.6 mm
